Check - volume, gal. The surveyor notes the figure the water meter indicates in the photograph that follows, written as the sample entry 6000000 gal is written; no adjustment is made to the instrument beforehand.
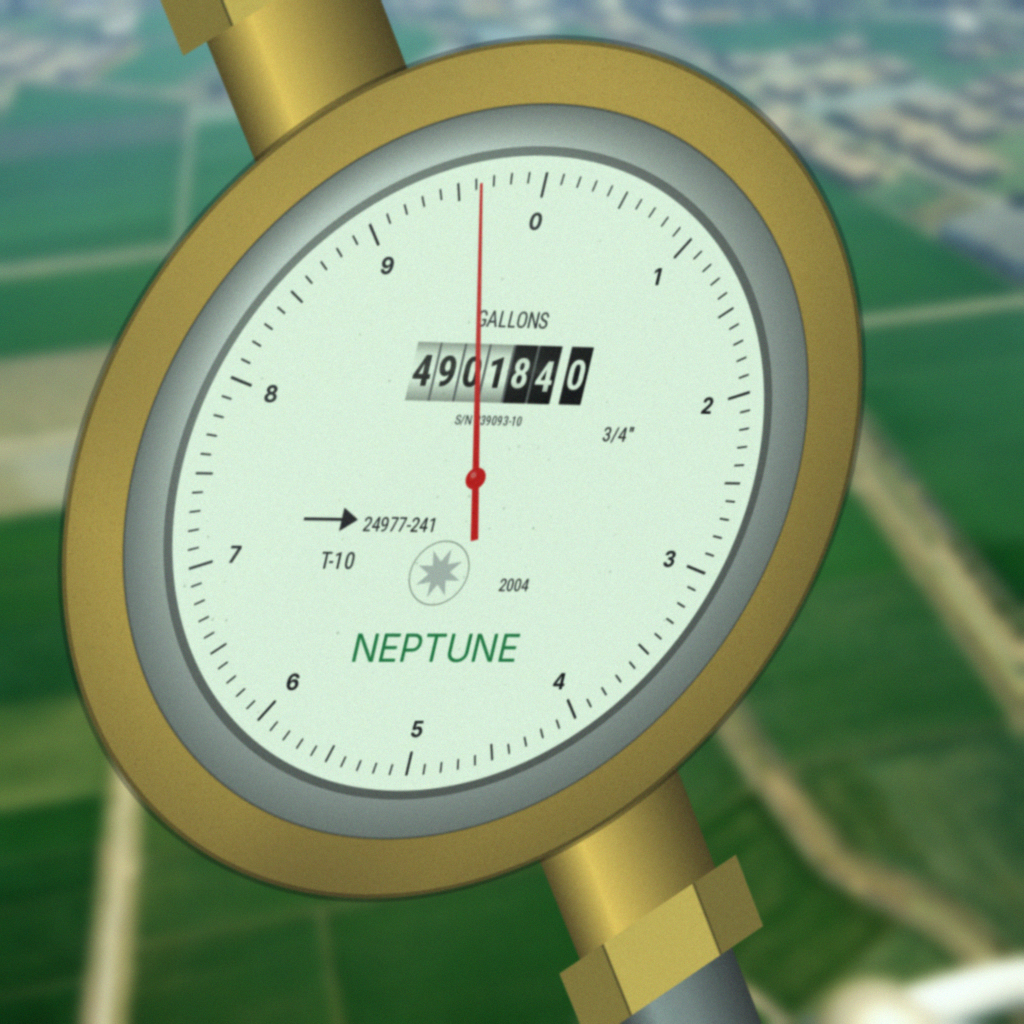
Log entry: 4901839.6 gal
